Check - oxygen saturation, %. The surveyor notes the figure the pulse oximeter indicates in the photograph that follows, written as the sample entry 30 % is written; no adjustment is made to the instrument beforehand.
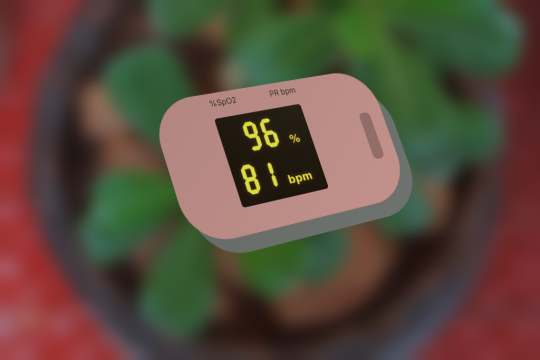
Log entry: 96 %
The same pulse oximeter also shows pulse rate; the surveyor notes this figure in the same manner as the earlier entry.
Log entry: 81 bpm
